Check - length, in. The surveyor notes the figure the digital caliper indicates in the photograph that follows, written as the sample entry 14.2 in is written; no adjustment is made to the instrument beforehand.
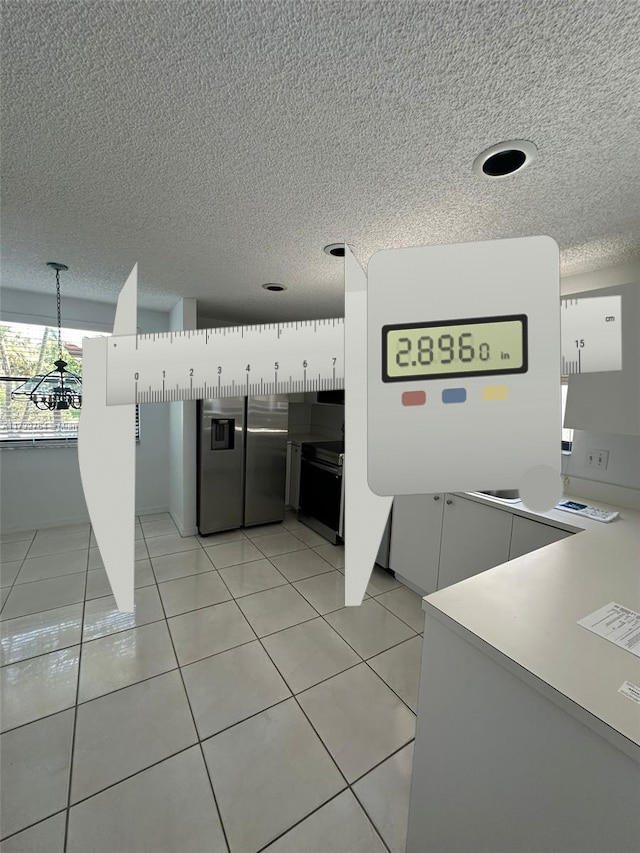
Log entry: 2.8960 in
